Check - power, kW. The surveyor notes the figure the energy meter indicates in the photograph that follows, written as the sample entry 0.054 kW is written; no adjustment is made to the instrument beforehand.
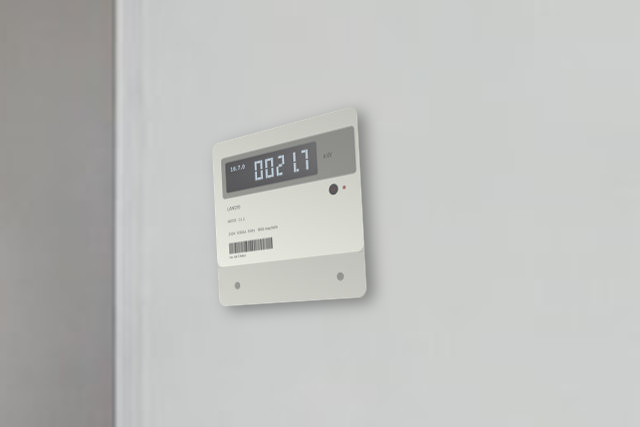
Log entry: 21.7 kW
